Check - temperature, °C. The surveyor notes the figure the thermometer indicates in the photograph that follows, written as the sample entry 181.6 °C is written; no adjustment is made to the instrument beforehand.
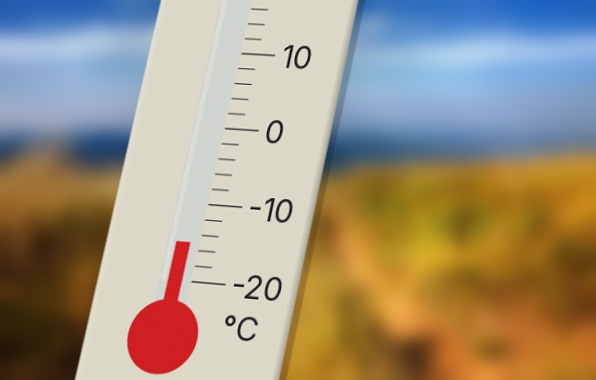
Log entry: -15 °C
